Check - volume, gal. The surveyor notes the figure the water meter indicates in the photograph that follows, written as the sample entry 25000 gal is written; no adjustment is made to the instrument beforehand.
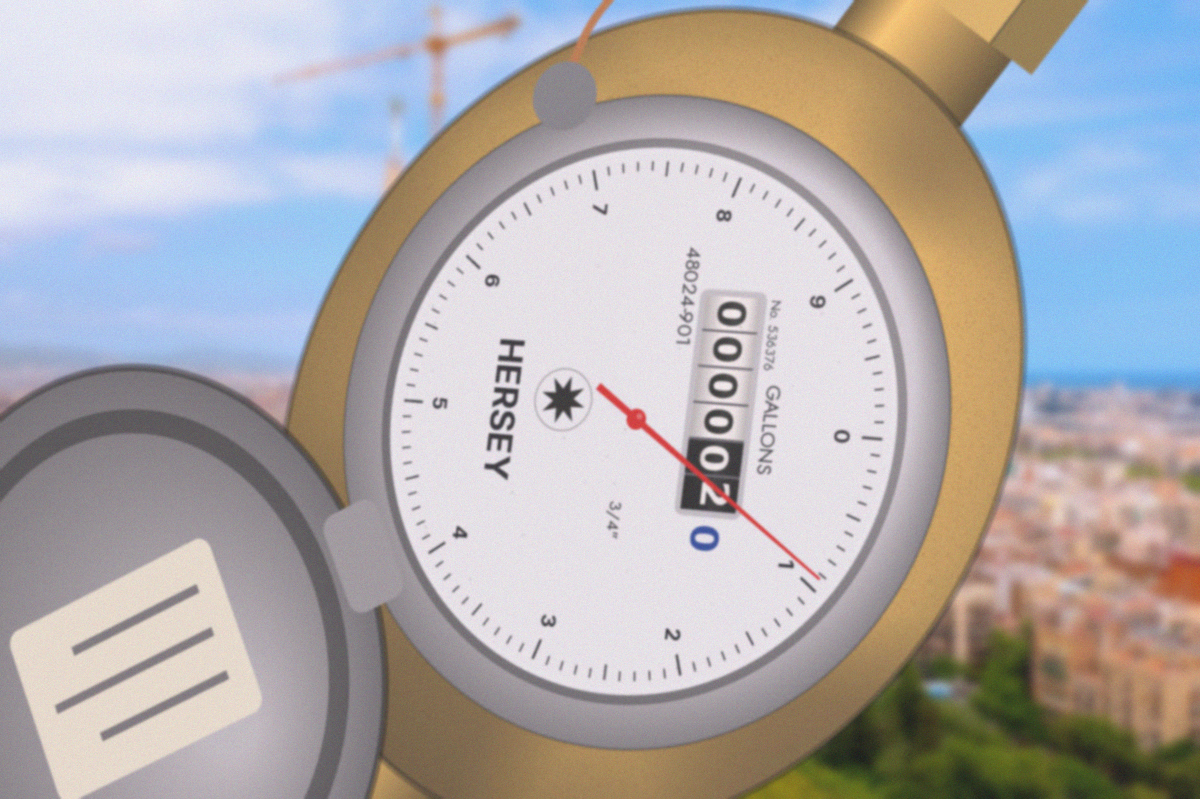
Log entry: 20.9 gal
